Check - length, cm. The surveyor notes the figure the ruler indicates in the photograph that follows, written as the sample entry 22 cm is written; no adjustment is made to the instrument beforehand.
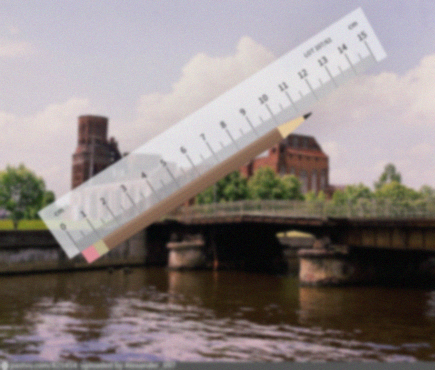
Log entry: 11.5 cm
